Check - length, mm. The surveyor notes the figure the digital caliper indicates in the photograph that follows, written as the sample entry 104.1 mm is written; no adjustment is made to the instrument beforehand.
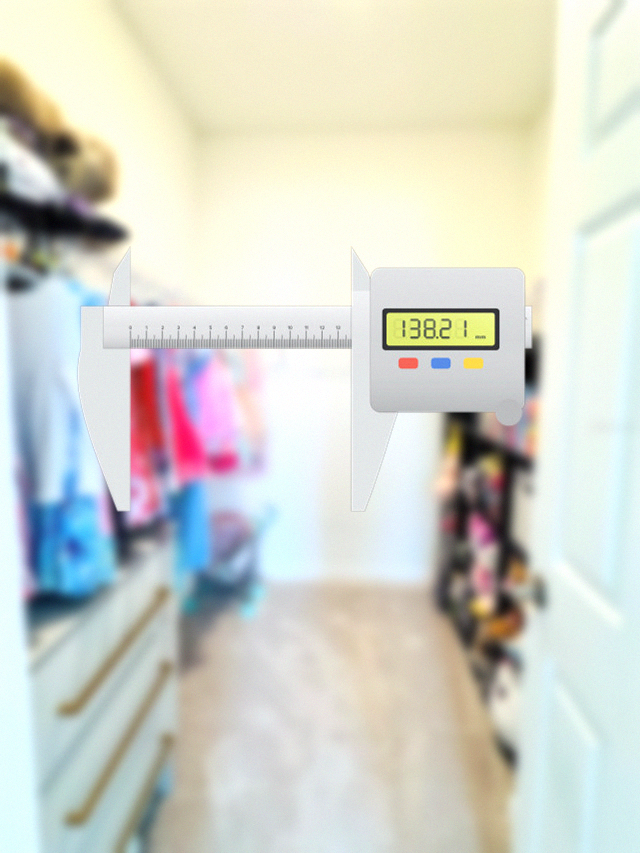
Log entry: 138.21 mm
